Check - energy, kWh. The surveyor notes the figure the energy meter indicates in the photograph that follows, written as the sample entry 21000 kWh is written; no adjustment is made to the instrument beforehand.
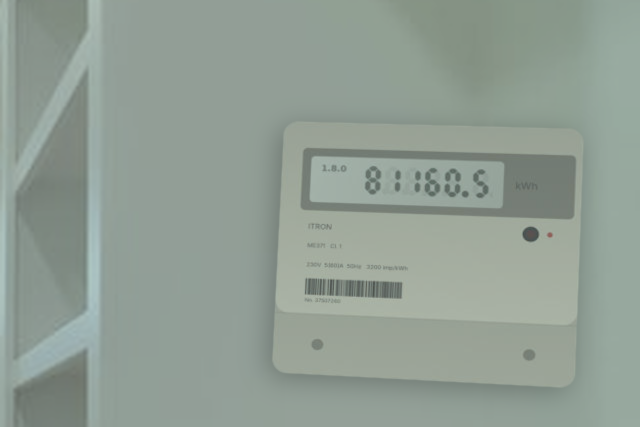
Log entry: 81160.5 kWh
